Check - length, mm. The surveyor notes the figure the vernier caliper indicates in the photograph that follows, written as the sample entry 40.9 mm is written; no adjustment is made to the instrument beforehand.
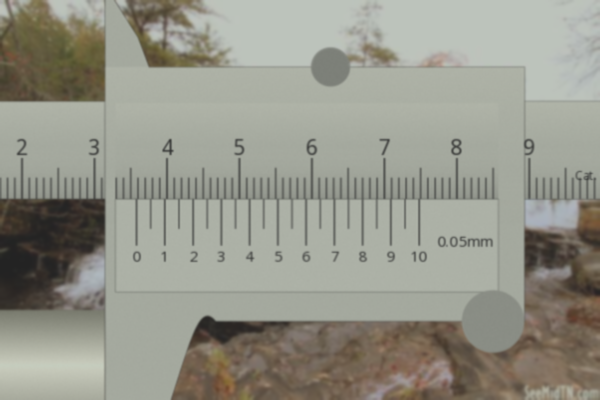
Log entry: 35.8 mm
